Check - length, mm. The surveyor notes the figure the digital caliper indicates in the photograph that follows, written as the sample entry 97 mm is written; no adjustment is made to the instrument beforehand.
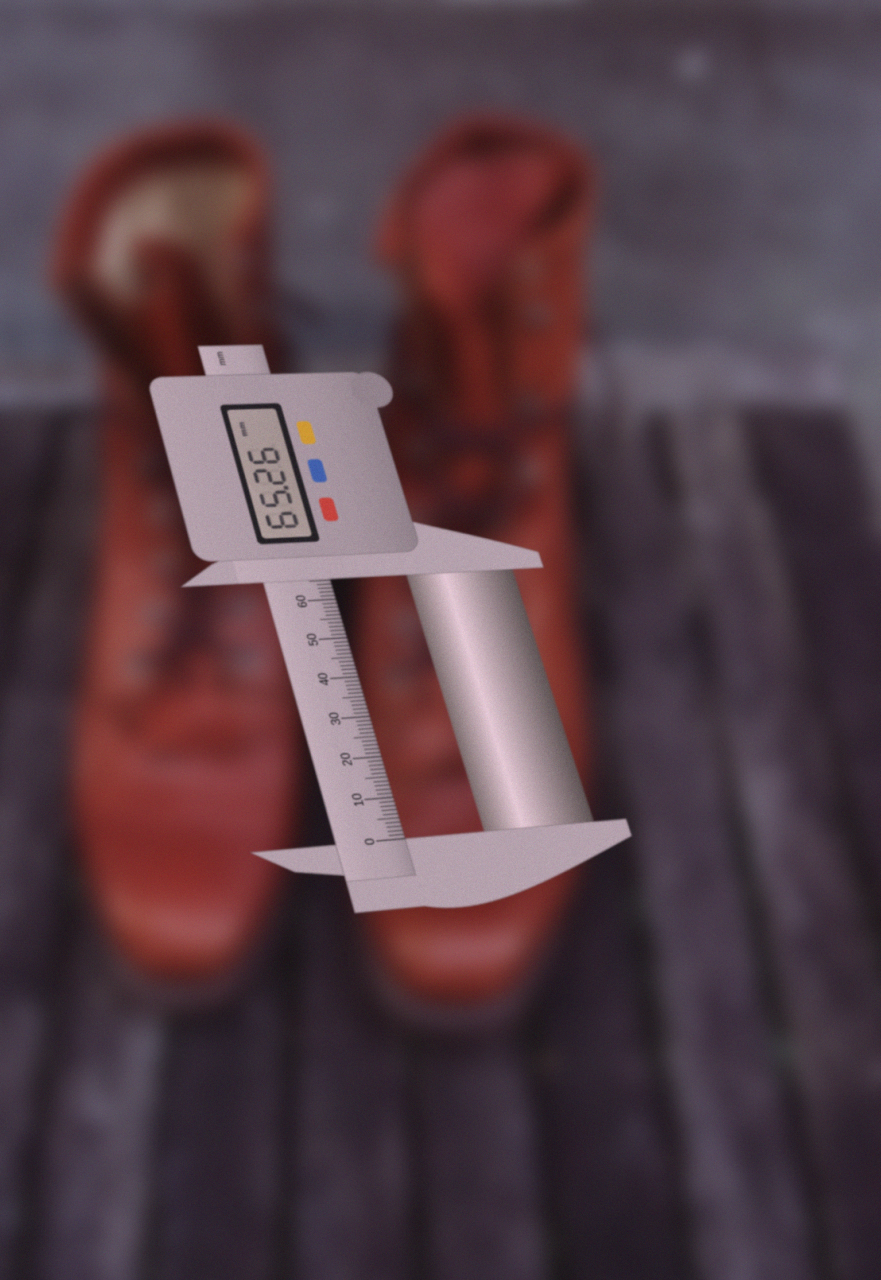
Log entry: 65.26 mm
